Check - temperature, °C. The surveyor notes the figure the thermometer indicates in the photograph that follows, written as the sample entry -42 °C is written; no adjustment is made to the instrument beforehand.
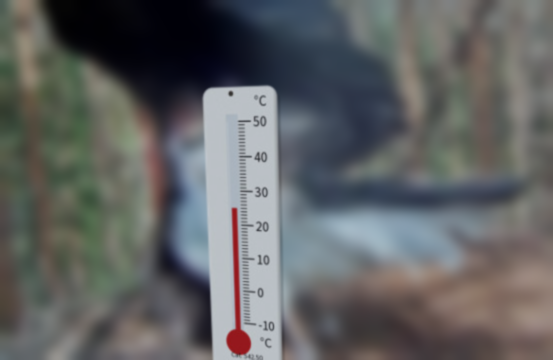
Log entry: 25 °C
